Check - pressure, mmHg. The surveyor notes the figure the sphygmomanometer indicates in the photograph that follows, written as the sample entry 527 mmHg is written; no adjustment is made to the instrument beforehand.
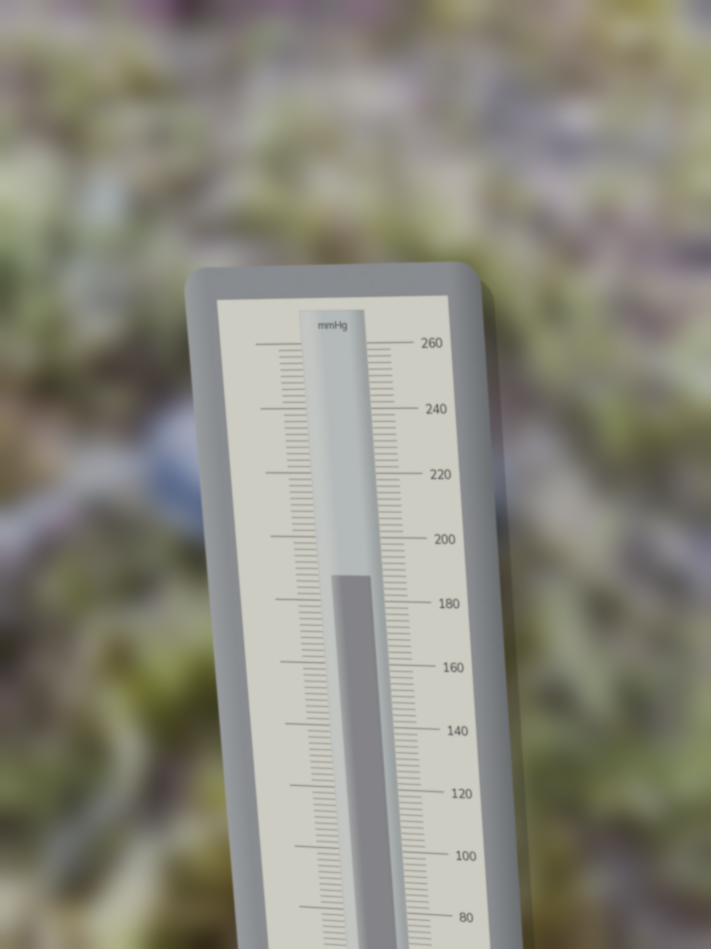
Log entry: 188 mmHg
